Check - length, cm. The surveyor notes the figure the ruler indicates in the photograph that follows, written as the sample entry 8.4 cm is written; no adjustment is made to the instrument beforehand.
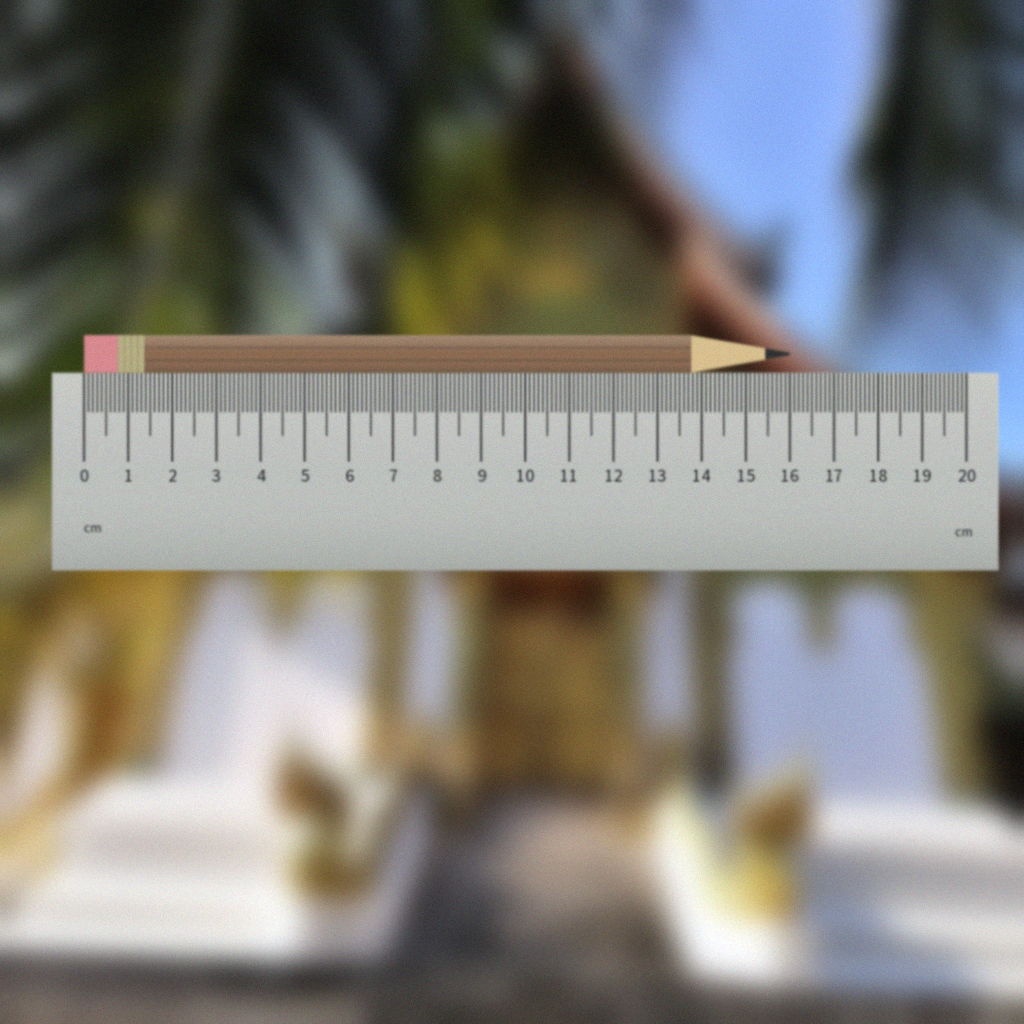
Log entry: 16 cm
